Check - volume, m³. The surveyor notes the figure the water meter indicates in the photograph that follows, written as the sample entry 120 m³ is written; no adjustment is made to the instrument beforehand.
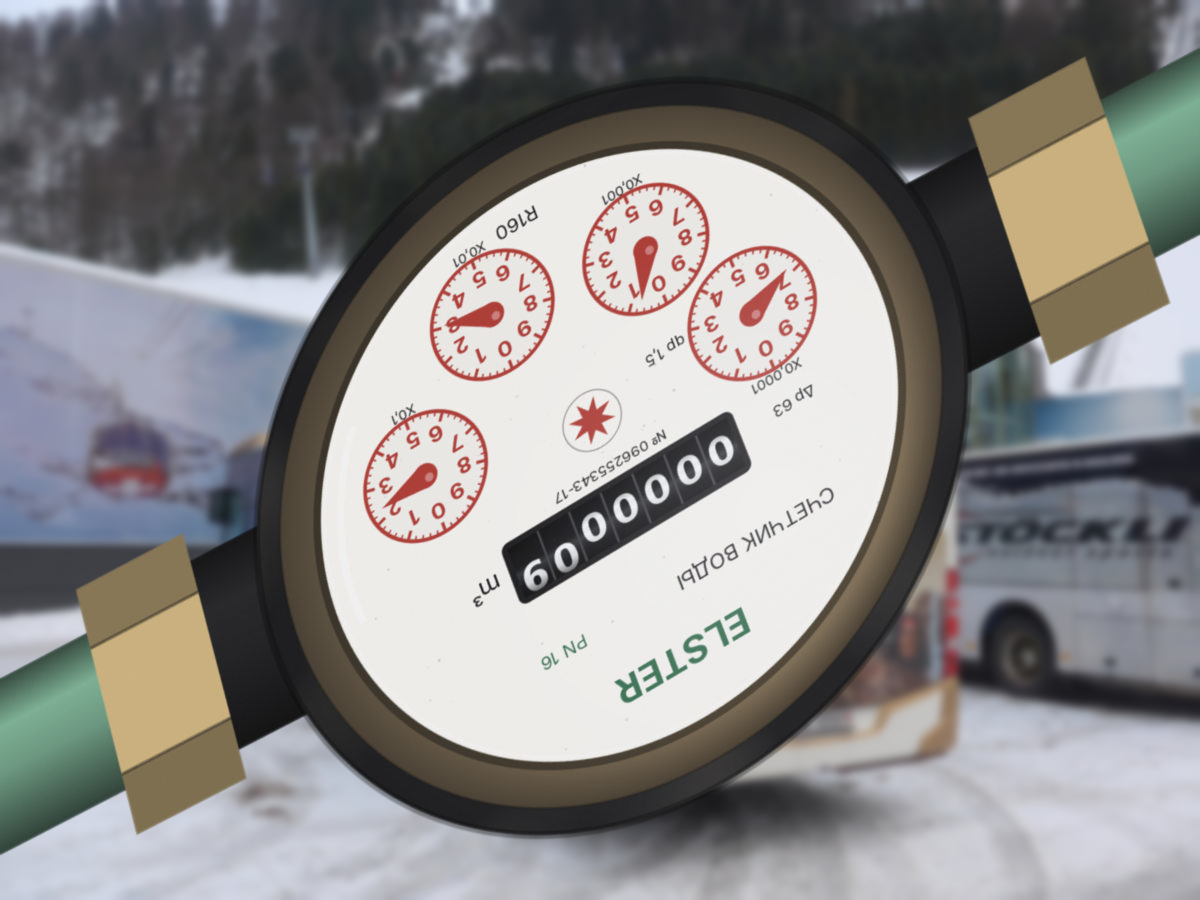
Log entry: 9.2306 m³
